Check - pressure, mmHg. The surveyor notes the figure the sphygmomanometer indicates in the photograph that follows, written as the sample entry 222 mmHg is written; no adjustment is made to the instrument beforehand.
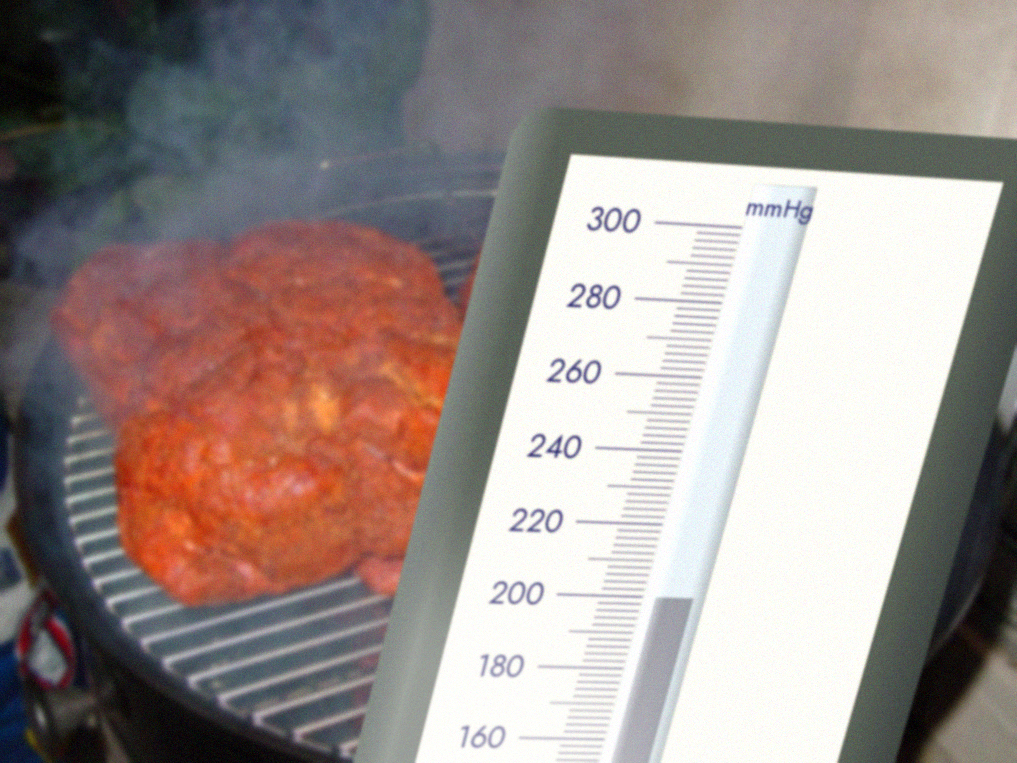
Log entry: 200 mmHg
